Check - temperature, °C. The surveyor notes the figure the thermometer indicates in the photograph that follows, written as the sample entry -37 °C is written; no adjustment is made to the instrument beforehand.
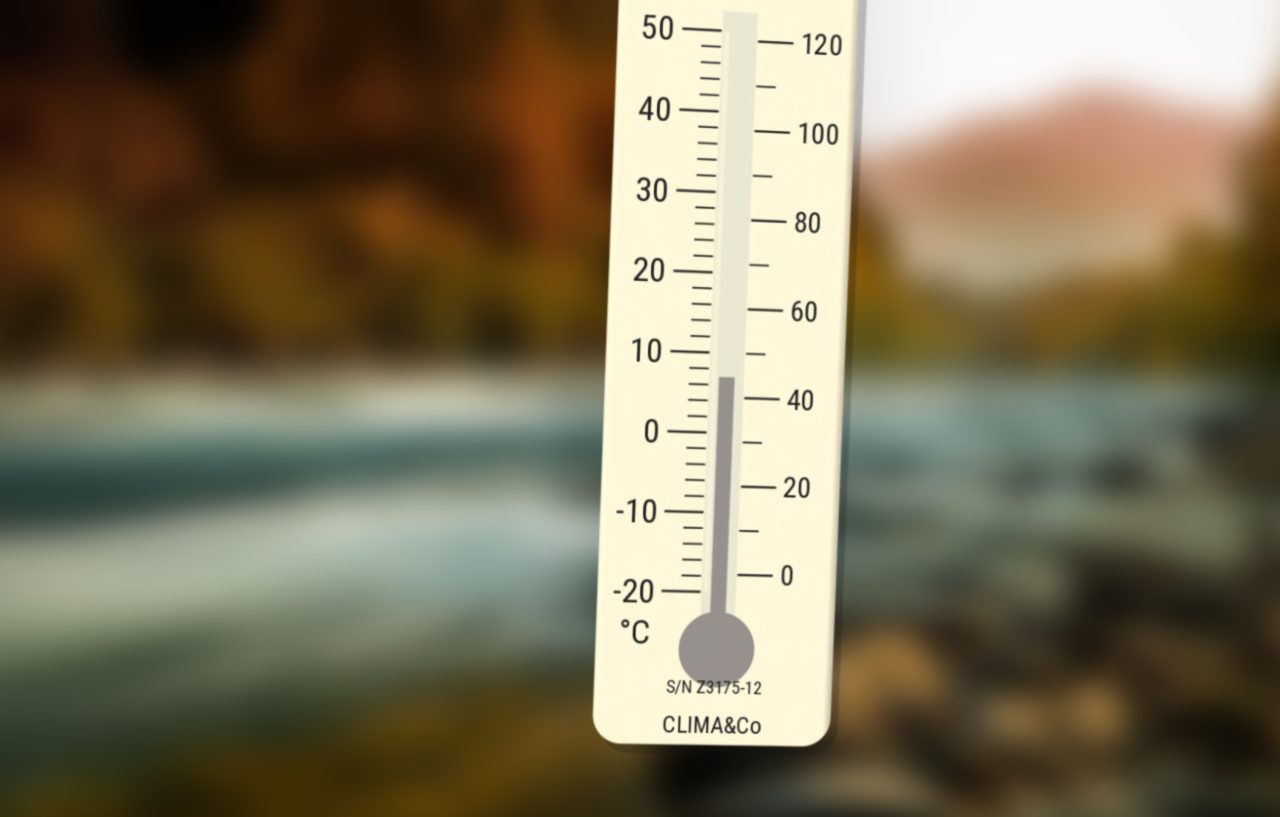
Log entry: 7 °C
